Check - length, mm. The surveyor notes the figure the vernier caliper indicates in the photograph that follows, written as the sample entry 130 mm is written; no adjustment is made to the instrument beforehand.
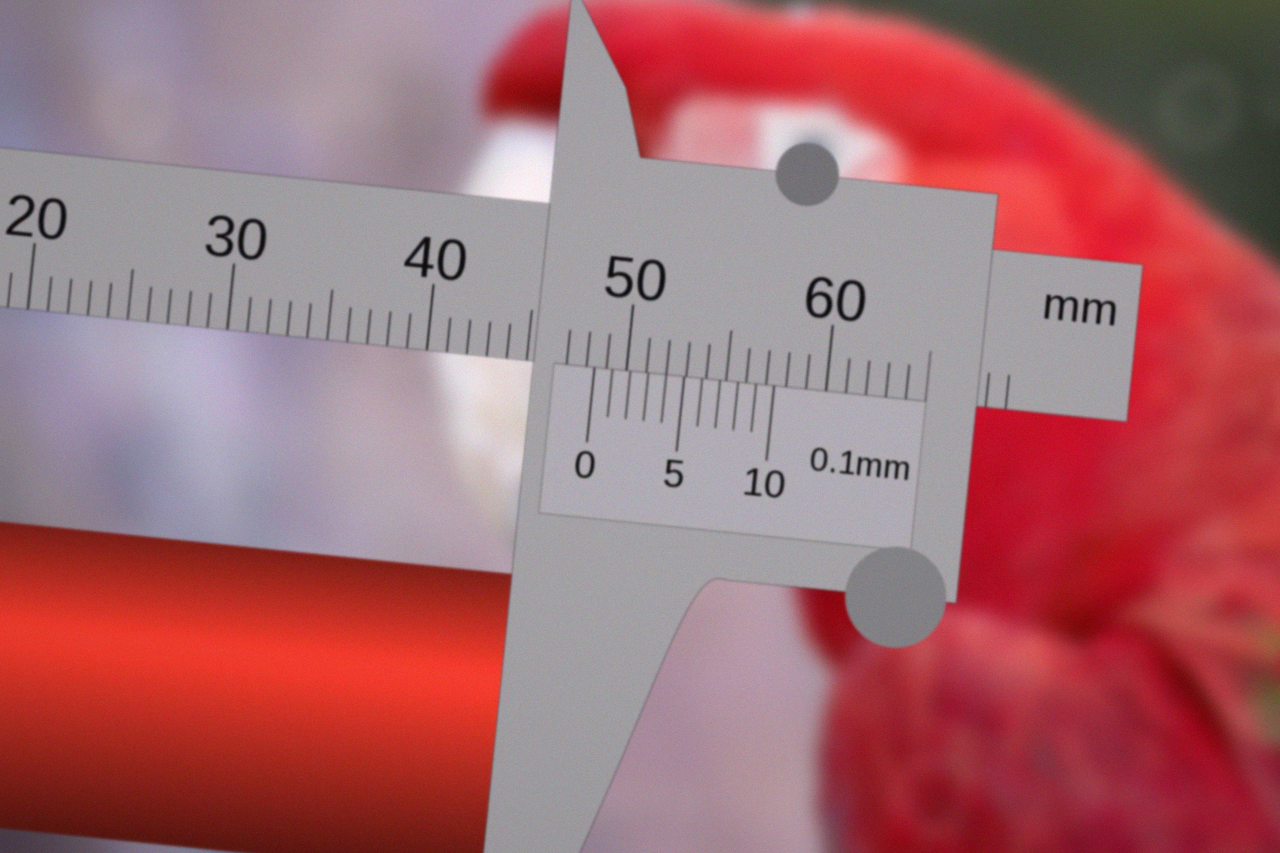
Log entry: 48.4 mm
